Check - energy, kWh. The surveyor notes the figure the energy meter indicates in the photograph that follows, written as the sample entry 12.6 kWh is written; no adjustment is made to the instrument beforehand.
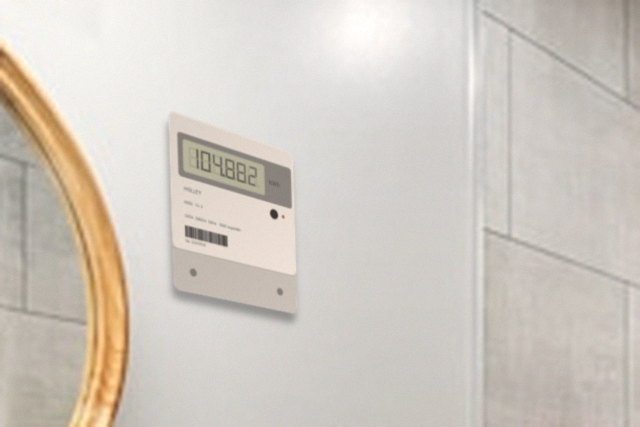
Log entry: 104.882 kWh
